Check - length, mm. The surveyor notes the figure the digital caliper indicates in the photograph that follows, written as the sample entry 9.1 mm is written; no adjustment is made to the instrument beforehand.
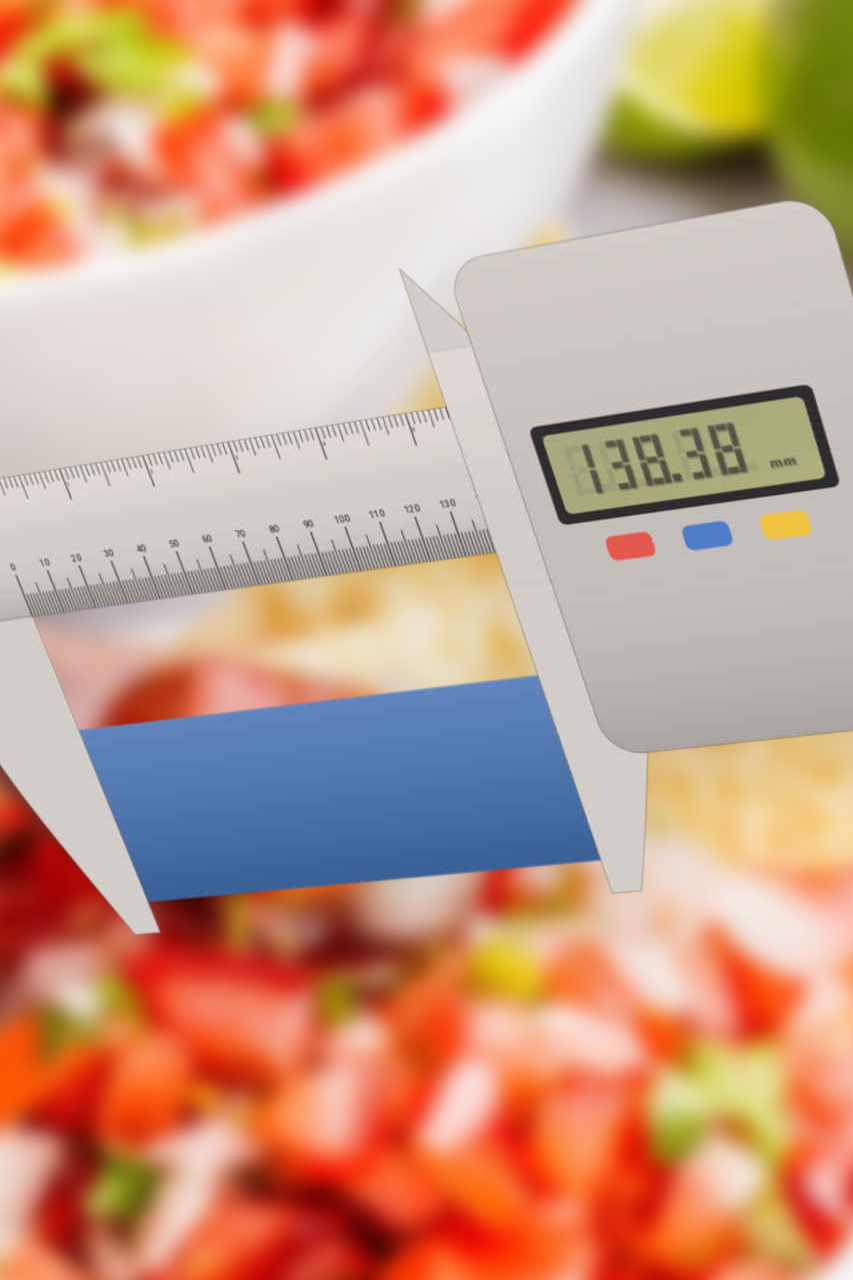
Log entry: 138.38 mm
